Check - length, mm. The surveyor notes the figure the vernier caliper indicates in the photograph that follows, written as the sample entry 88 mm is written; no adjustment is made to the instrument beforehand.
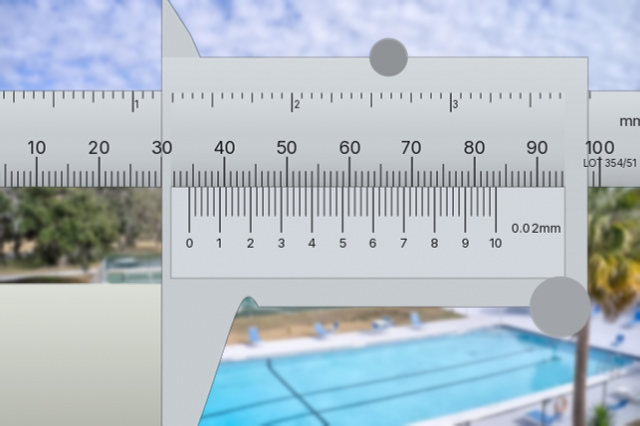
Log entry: 34.4 mm
